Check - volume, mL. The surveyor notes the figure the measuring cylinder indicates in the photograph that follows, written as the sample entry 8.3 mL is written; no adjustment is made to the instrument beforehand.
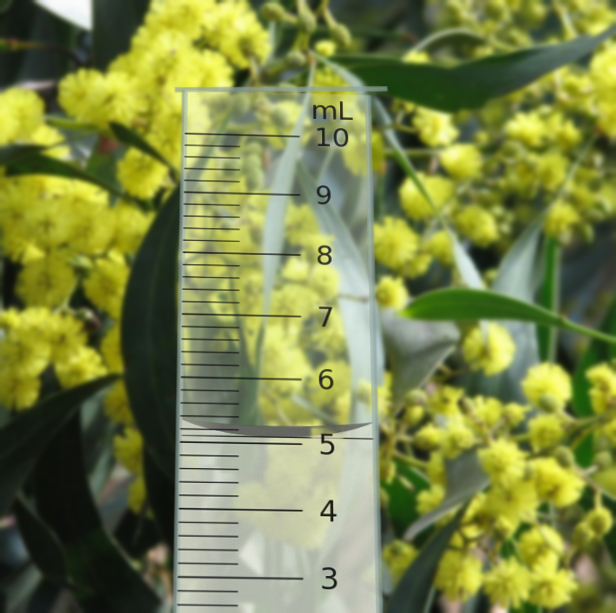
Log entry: 5.1 mL
